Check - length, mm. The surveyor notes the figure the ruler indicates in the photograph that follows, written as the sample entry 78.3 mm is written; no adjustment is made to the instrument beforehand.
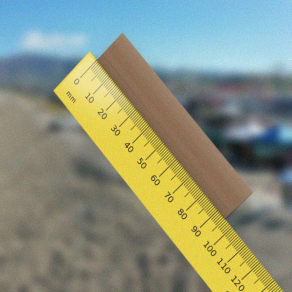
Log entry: 95 mm
